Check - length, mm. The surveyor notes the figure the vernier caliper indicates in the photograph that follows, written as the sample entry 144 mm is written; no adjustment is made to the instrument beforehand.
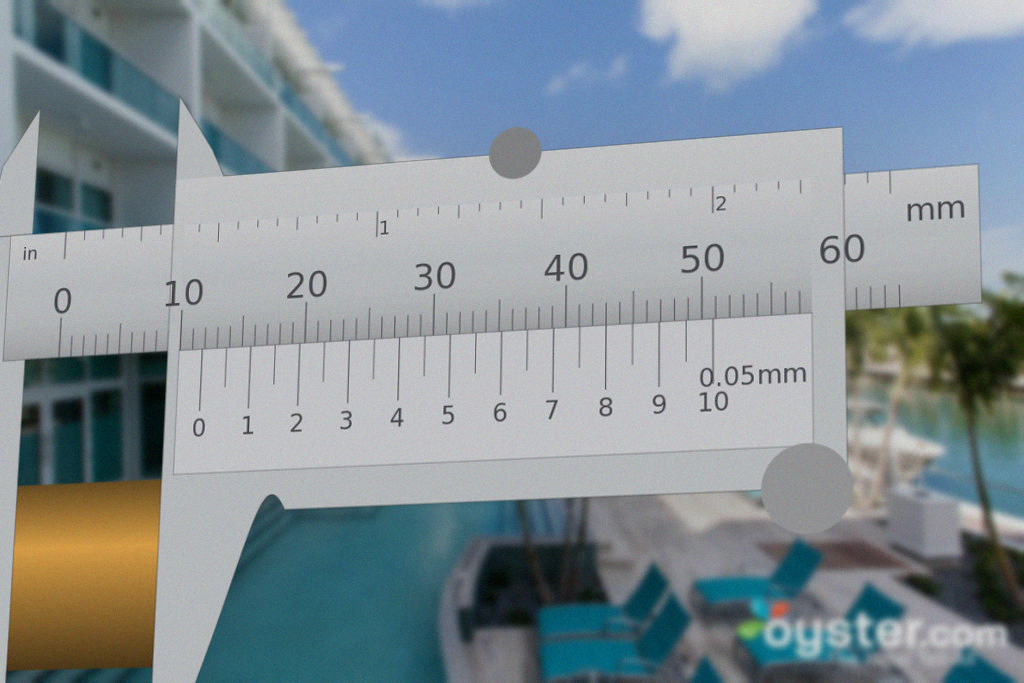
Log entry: 11.8 mm
